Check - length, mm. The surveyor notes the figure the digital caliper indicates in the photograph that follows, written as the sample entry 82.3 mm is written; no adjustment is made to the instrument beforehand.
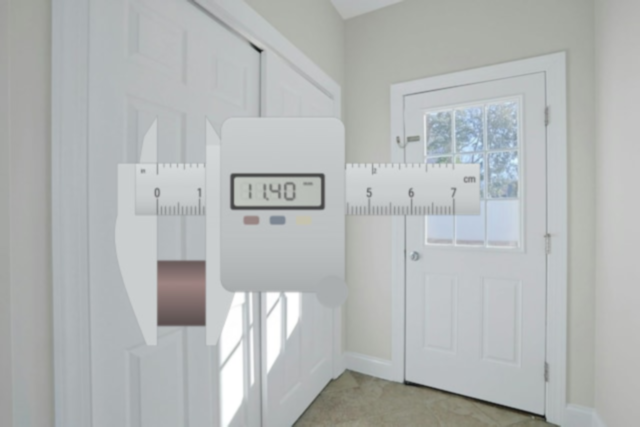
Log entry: 11.40 mm
